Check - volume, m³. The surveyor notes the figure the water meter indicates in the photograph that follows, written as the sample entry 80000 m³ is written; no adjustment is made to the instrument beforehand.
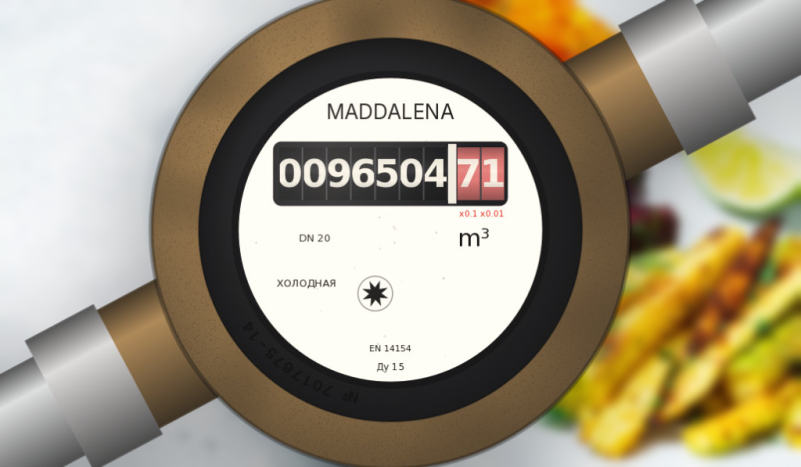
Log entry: 96504.71 m³
